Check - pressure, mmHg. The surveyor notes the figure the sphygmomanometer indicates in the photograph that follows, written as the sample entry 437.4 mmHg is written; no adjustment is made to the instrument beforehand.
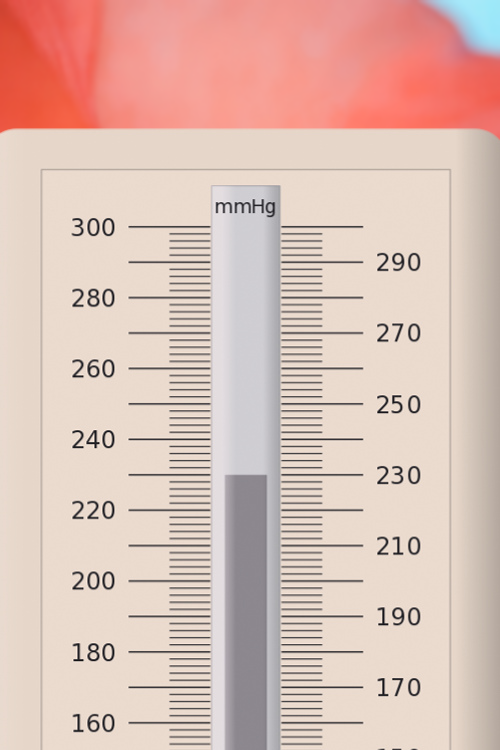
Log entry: 230 mmHg
